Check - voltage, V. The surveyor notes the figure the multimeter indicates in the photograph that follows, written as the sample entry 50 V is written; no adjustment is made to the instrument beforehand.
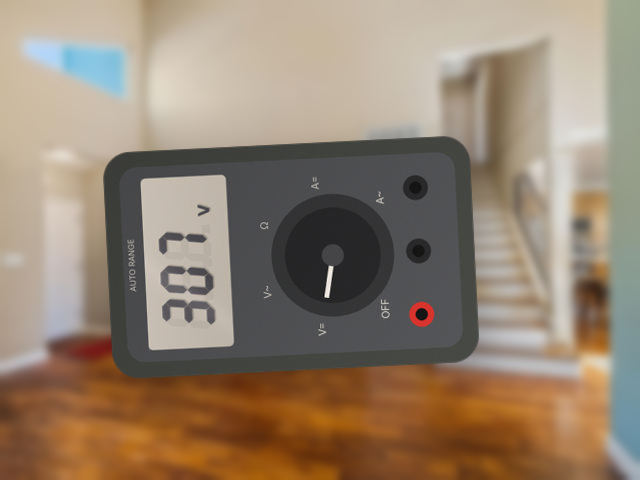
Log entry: 307 V
